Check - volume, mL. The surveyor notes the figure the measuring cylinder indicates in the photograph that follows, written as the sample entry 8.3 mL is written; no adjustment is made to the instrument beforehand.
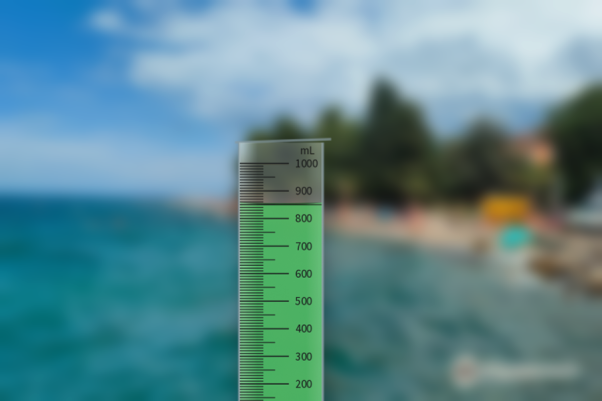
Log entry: 850 mL
